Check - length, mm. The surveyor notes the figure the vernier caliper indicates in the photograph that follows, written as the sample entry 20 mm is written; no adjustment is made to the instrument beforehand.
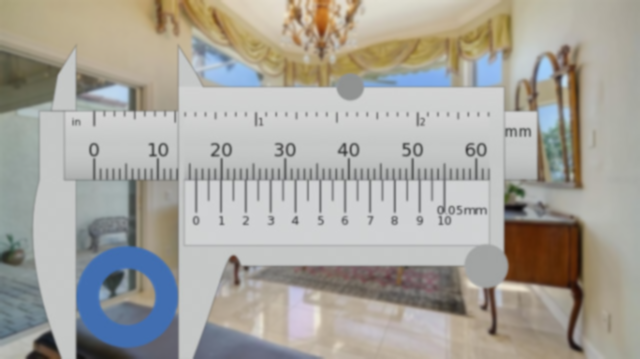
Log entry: 16.0 mm
